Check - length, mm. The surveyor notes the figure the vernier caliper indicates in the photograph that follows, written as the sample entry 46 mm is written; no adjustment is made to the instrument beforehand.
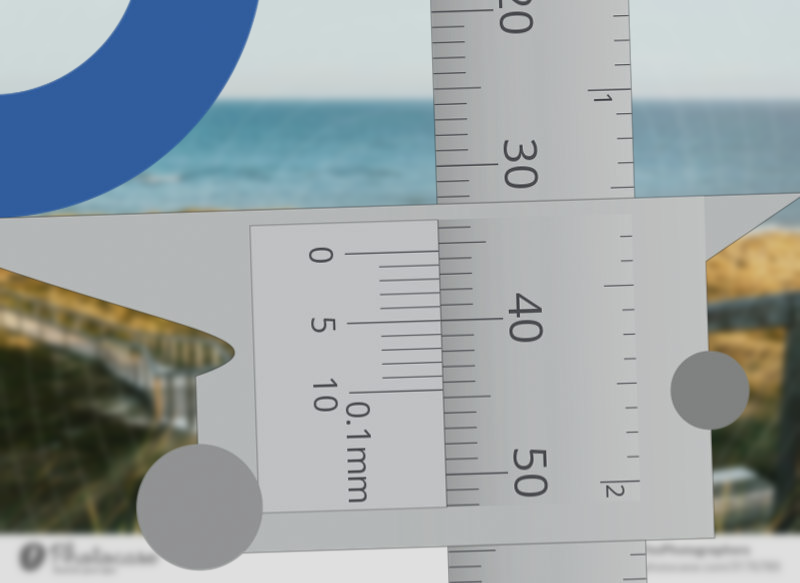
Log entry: 35.5 mm
